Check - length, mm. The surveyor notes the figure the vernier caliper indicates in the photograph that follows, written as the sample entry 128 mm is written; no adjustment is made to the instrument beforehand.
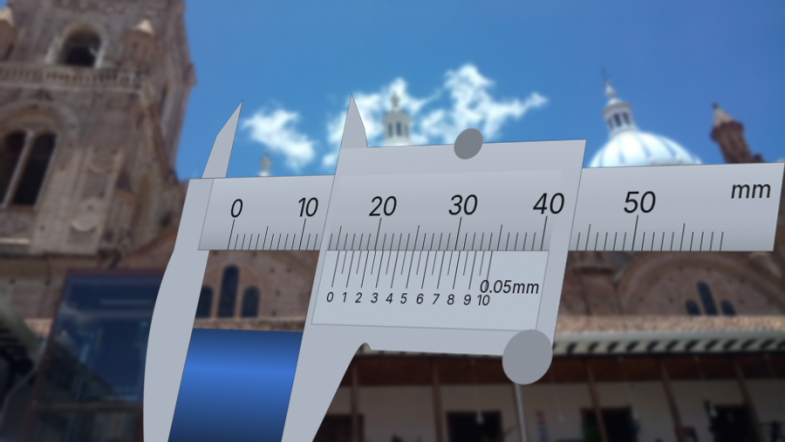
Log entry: 15.4 mm
